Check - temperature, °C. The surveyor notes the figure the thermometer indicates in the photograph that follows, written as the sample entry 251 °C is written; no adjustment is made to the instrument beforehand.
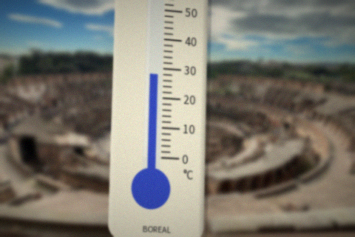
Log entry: 28 °C
